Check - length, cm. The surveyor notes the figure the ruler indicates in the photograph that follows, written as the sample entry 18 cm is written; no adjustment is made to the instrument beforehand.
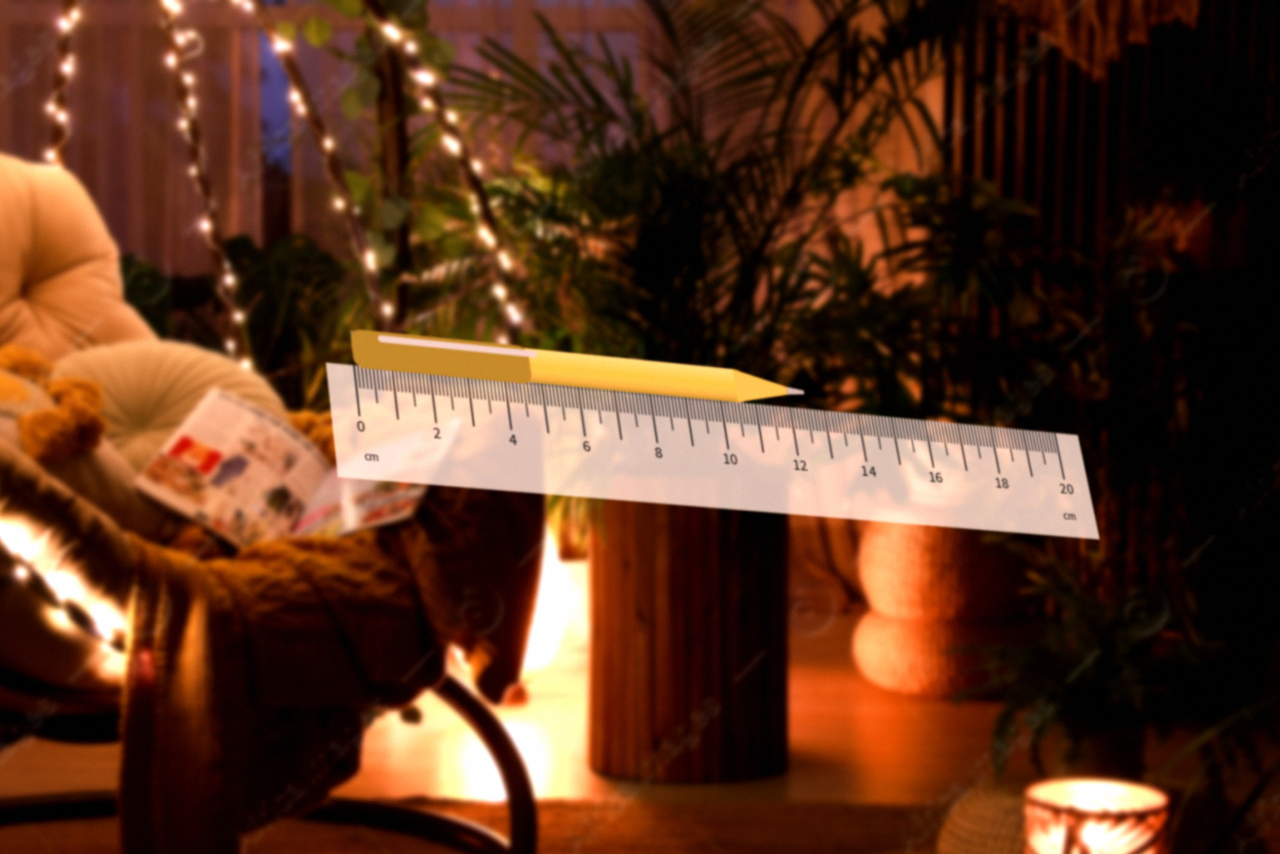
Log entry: 12.5 cm
